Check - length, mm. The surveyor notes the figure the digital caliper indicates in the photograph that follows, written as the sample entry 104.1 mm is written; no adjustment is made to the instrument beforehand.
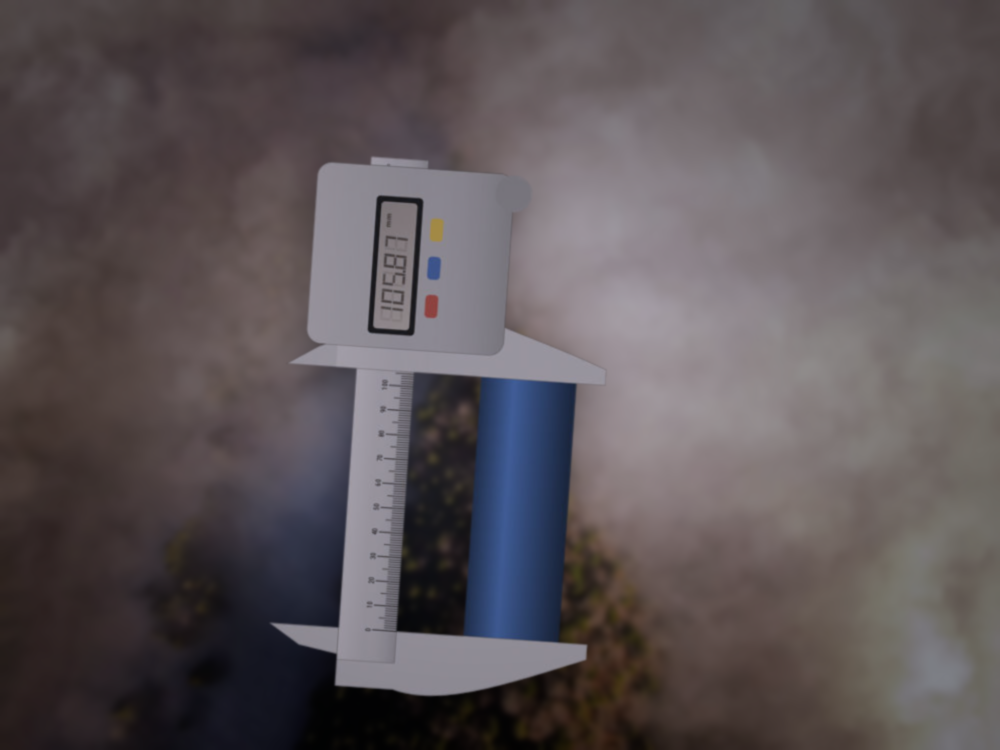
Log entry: 105.87 mm
